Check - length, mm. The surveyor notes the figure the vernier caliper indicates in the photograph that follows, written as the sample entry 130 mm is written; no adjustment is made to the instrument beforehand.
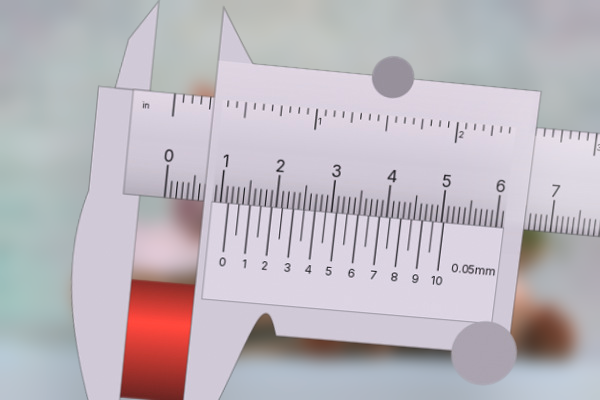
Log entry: 11.4 mm
